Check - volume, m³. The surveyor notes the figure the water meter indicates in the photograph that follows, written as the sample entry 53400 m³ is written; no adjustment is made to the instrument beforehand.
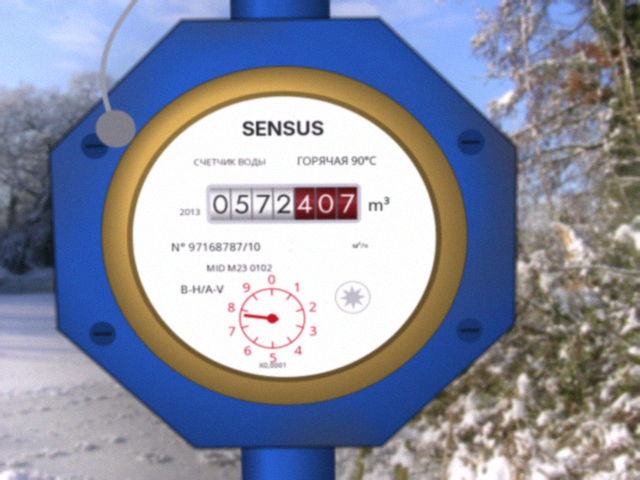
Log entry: 572.4077 m³
